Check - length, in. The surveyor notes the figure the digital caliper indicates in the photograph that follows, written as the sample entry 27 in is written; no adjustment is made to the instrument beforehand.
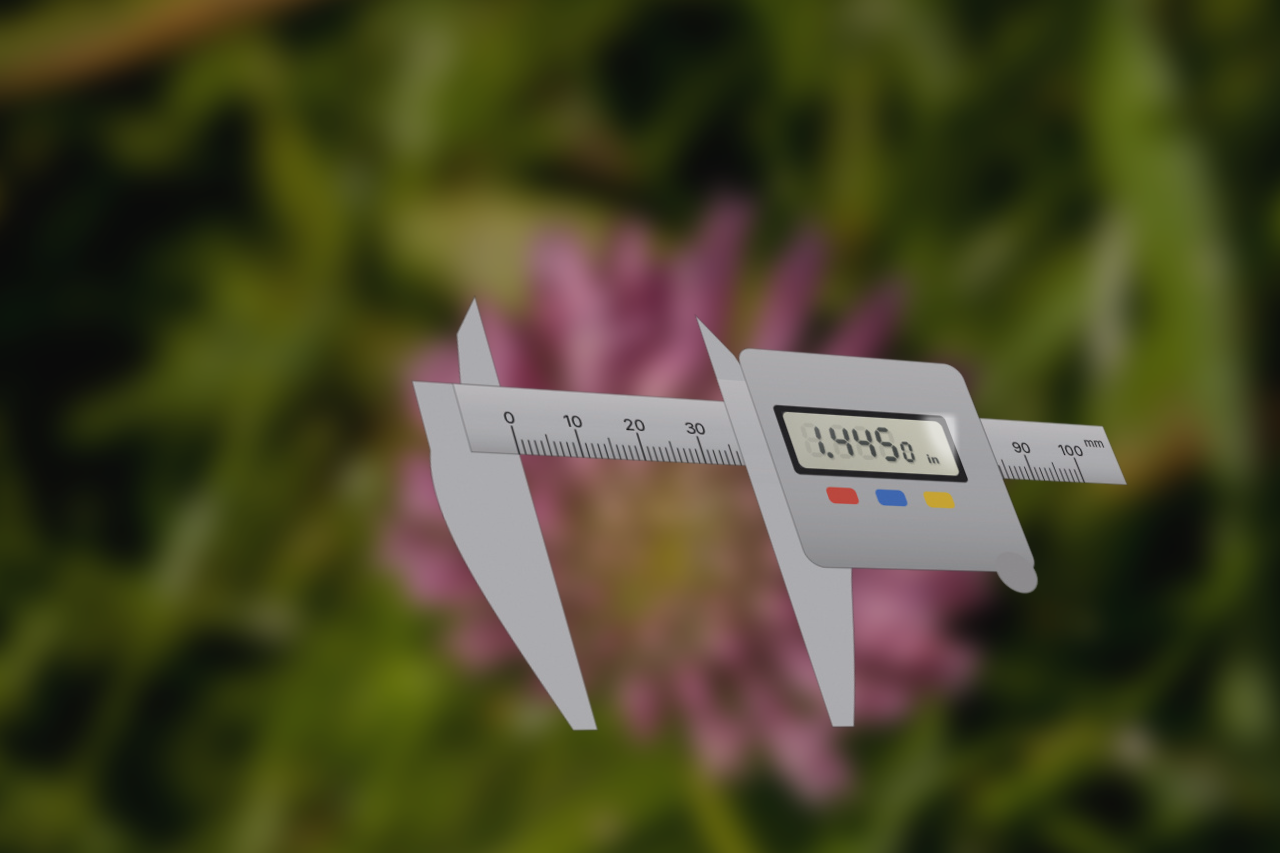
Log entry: 1.4450 in
